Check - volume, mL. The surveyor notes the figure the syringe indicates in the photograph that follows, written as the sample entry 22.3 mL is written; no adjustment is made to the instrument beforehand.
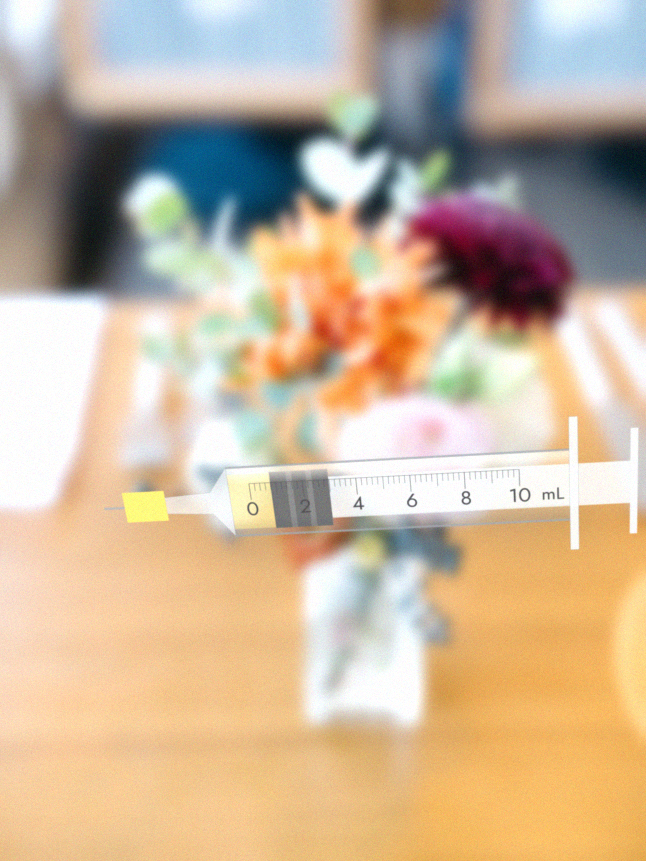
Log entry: 0.8 mL
